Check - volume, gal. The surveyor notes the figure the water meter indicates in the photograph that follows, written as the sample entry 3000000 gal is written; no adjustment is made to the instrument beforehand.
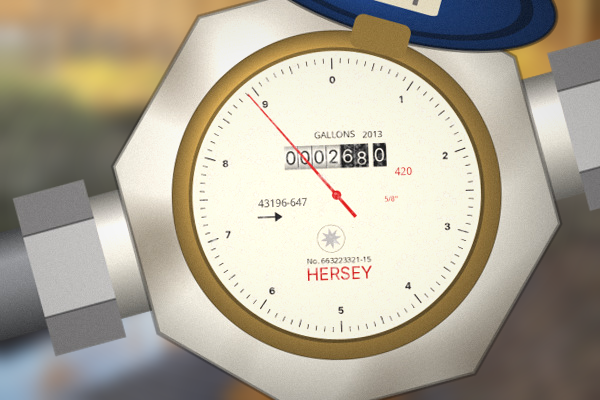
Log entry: 2678.9 gal
